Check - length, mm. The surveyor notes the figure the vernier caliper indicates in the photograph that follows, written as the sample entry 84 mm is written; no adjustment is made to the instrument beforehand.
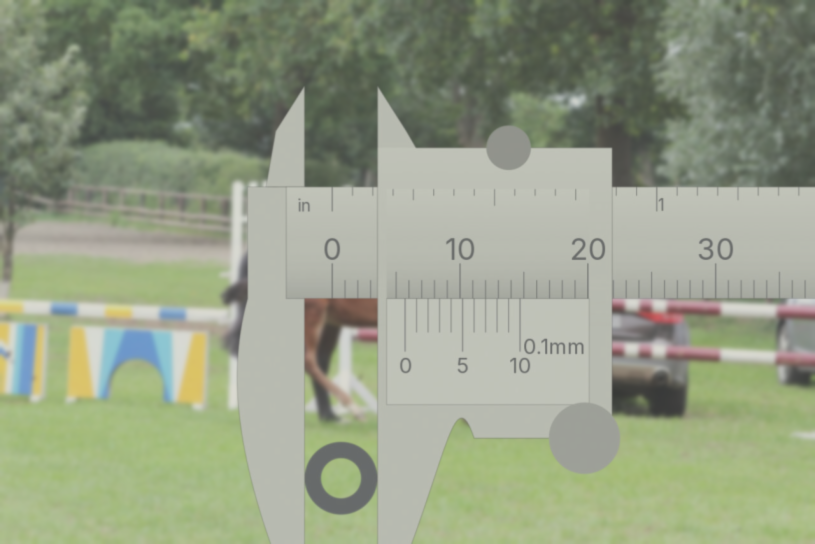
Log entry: 5.7 mm
